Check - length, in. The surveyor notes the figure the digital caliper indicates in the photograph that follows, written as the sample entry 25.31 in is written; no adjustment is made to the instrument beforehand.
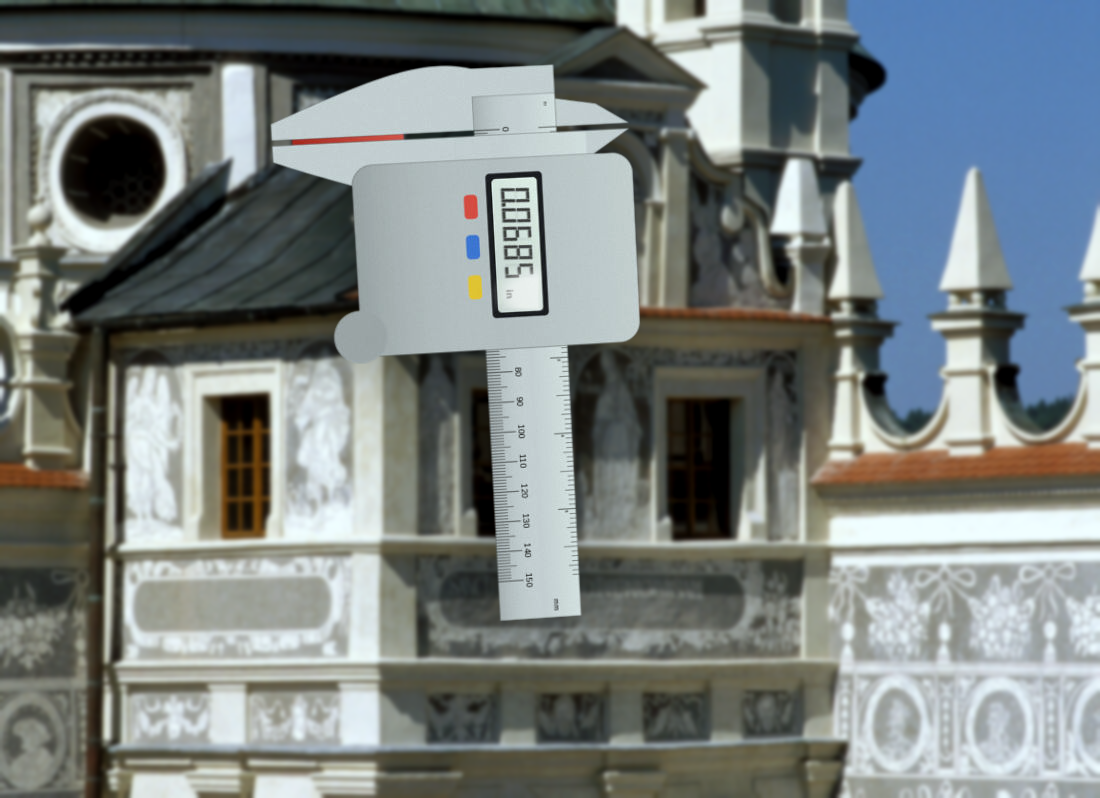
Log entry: 0.0685 in
